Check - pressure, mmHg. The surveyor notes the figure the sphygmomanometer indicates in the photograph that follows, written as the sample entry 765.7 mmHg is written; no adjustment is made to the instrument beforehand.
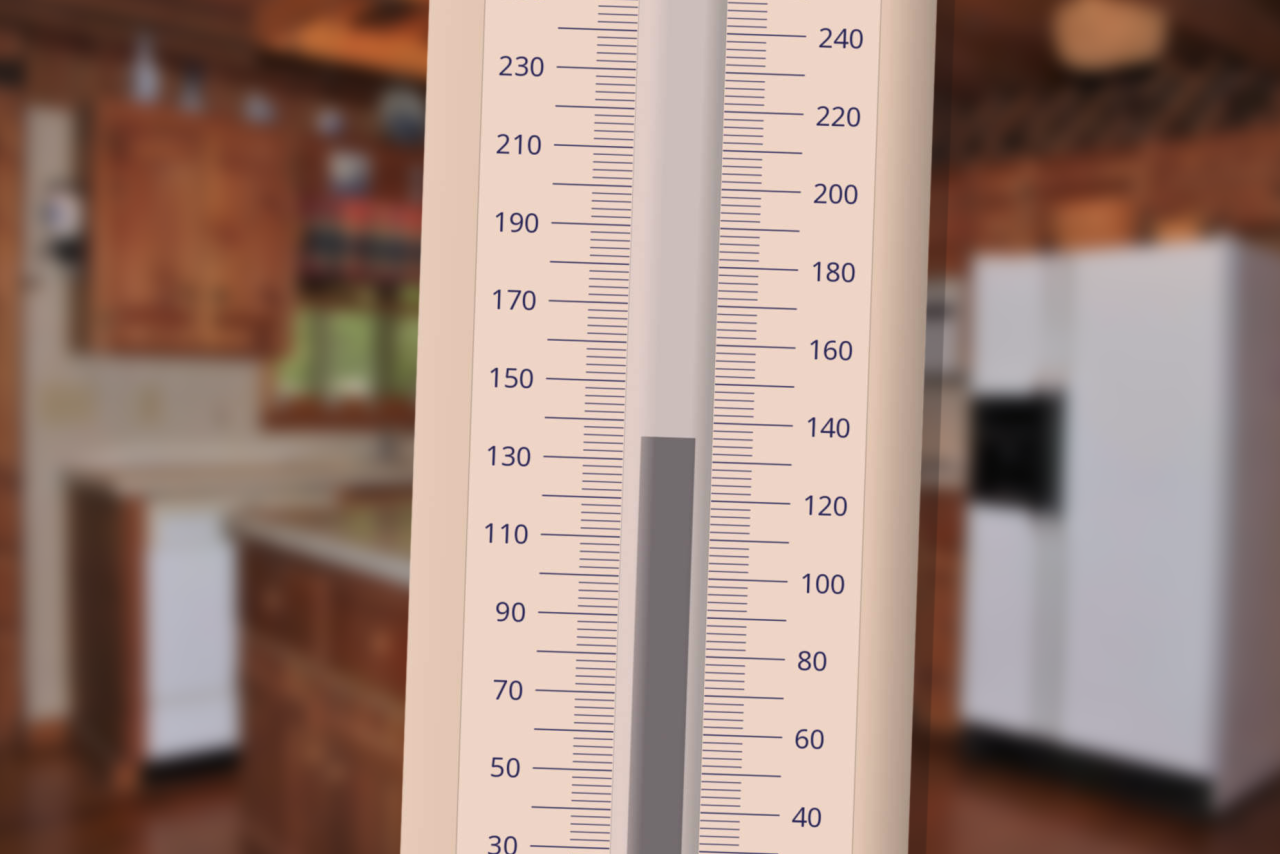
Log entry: 136 mmHg
